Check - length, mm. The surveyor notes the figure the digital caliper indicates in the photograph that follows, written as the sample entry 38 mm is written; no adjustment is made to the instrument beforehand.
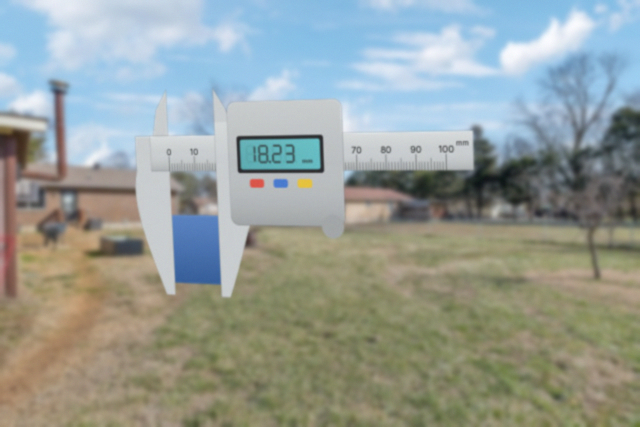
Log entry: 18.23 mm
